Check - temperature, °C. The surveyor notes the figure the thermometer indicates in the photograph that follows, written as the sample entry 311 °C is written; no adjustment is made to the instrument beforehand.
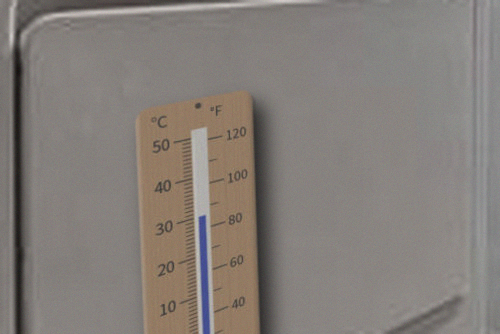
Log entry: 30 °C
